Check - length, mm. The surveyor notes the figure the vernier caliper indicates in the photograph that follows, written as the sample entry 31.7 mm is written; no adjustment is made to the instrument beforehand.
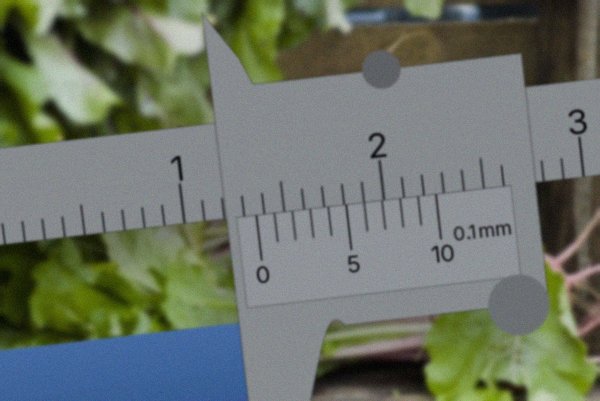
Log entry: 13.6 mm
